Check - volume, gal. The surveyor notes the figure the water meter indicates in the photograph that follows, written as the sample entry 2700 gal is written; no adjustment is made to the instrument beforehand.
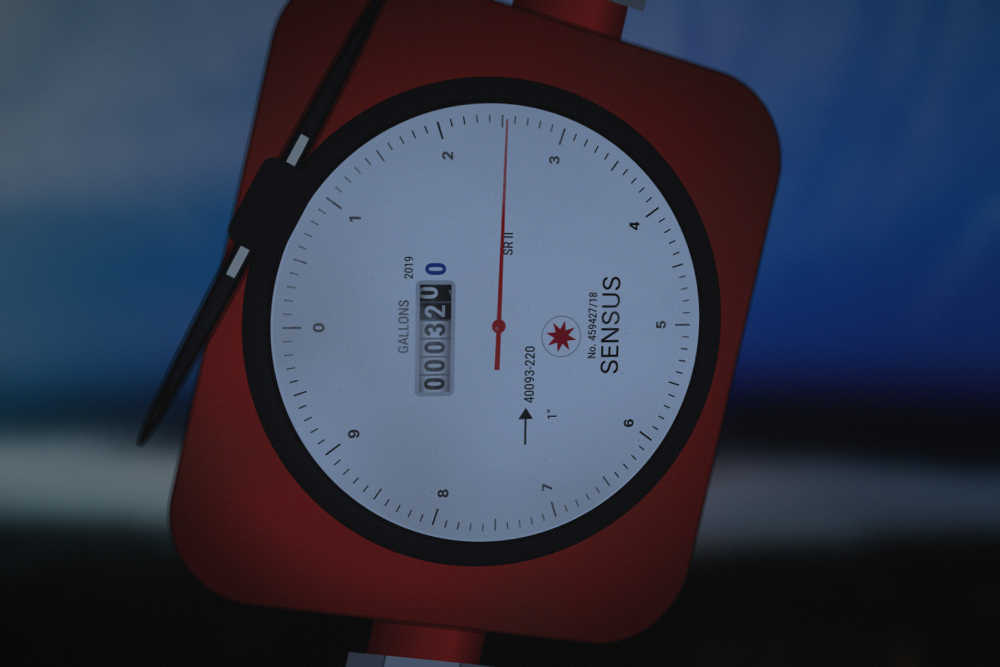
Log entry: 3202.5 gal
